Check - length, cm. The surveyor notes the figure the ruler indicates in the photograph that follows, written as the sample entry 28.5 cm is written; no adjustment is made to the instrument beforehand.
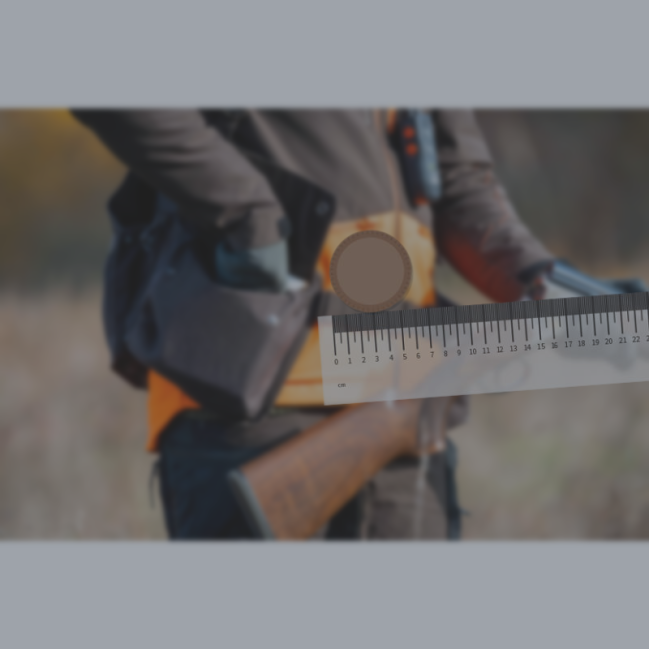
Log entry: 6 cm
